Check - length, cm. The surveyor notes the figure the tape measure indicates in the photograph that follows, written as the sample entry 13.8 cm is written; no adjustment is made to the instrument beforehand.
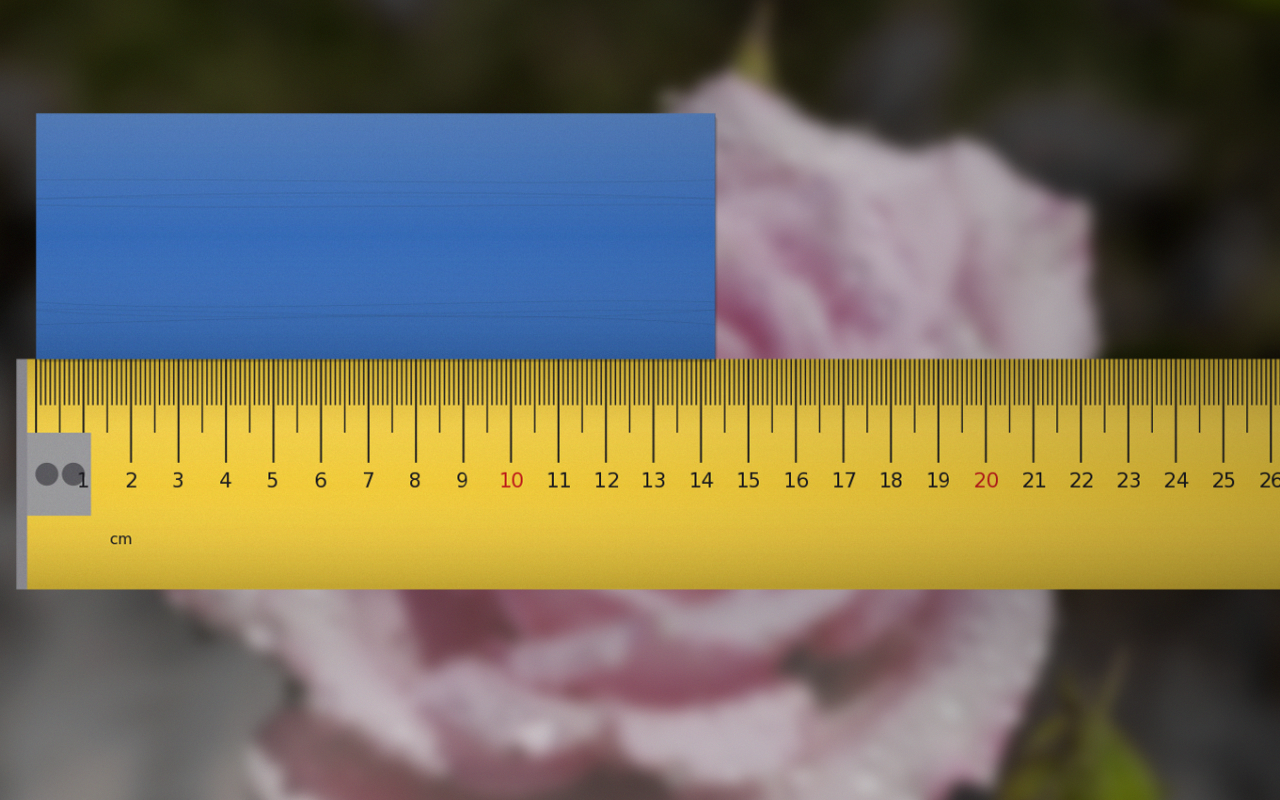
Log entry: 14.3 cm
